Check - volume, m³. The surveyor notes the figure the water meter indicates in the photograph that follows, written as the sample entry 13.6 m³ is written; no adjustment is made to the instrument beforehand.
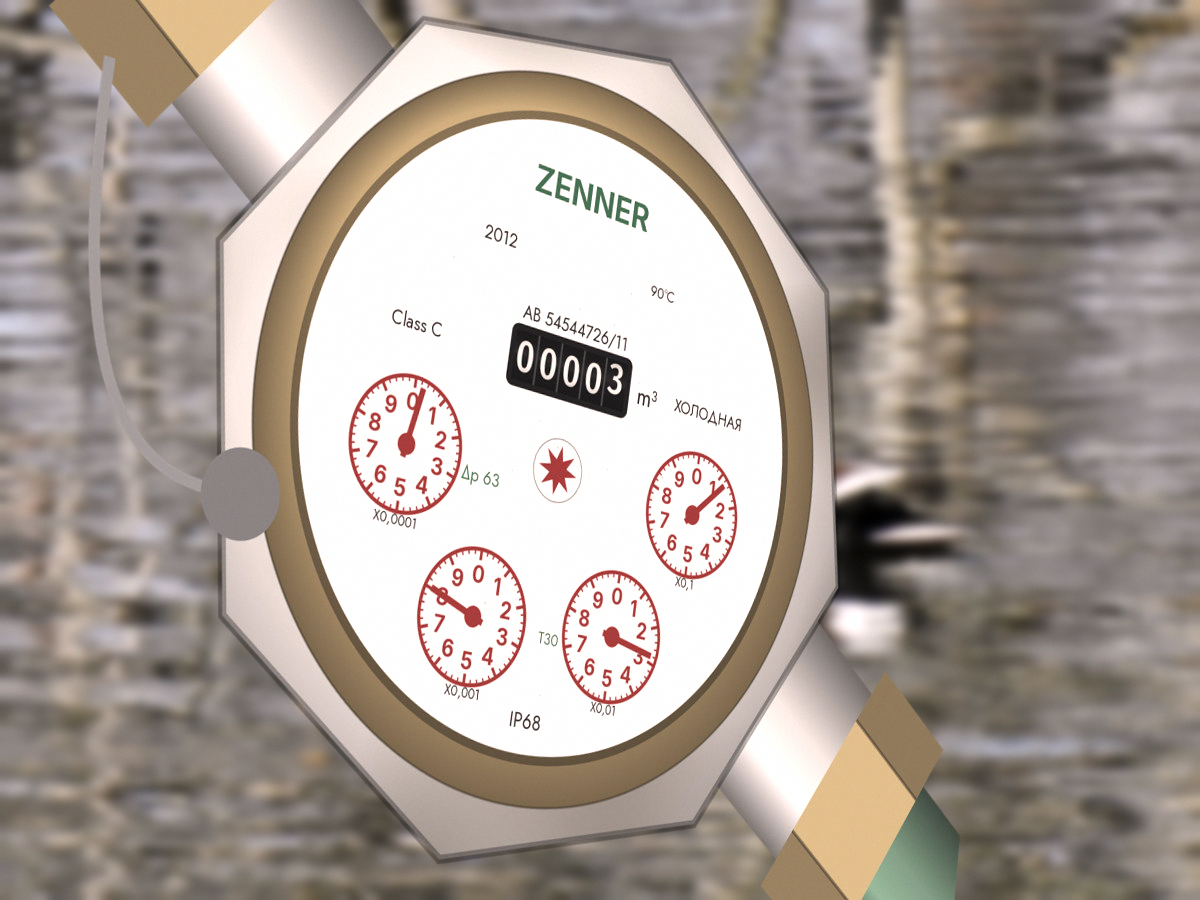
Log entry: 3.1280 m³
